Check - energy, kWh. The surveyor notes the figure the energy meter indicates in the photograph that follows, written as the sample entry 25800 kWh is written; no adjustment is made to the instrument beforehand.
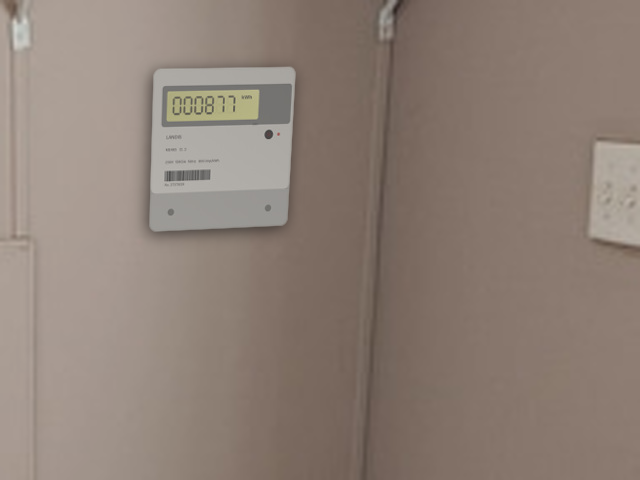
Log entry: 877 kWh
